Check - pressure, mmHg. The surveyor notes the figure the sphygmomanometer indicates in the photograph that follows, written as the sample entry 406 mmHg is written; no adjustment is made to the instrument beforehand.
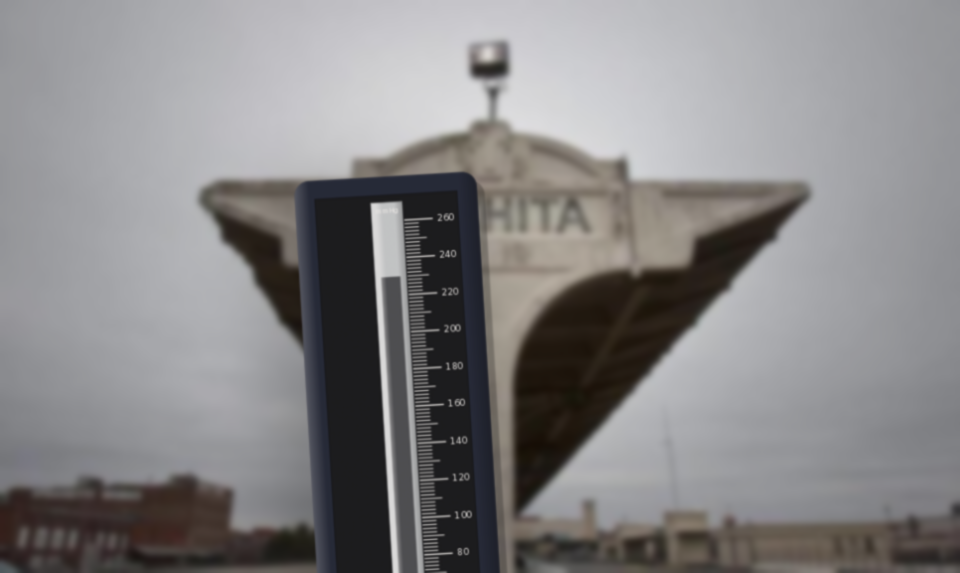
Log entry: 230 mmHg
